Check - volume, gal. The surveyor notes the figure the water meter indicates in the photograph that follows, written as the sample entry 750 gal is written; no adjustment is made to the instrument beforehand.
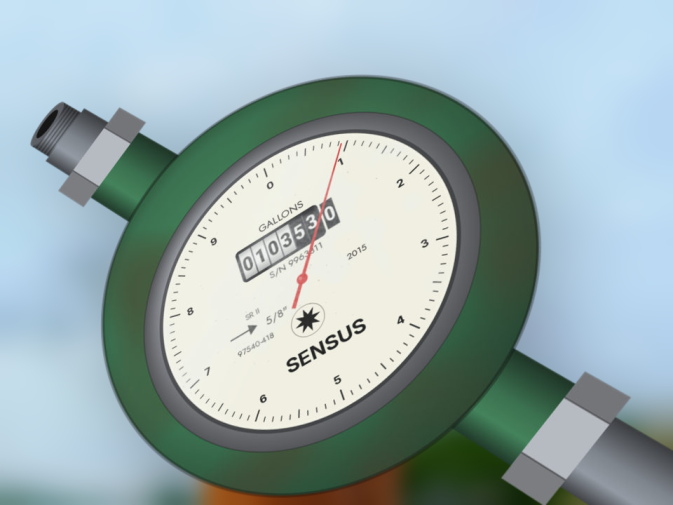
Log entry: 103530.9 gal
